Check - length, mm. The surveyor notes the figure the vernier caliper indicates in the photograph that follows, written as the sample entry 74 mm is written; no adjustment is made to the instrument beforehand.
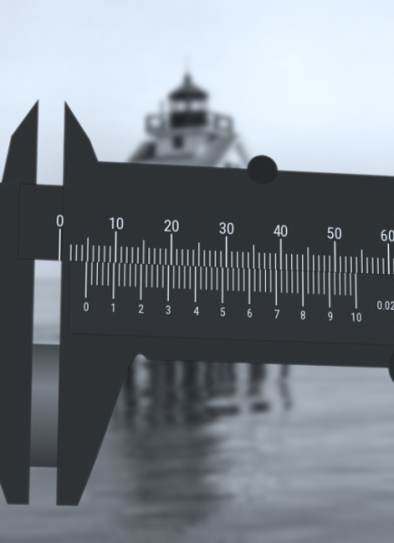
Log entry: 4.8 mm
